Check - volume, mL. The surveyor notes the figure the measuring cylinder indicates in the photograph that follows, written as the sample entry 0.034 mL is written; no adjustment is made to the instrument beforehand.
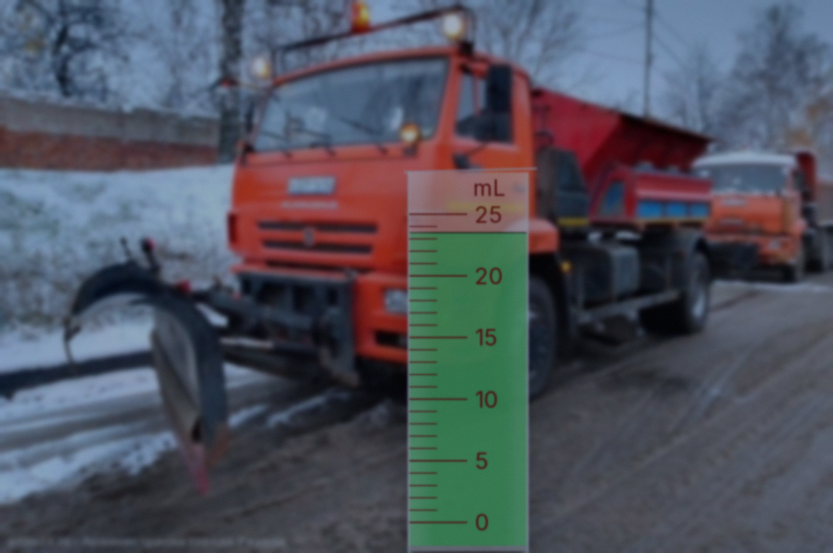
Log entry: 23.5 mL
